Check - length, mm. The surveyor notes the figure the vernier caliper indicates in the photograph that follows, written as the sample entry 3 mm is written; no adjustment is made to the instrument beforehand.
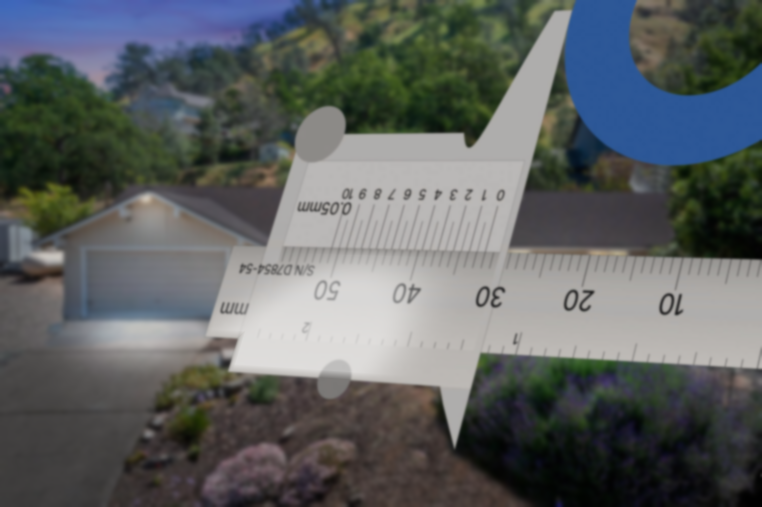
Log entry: 32.0 mm
